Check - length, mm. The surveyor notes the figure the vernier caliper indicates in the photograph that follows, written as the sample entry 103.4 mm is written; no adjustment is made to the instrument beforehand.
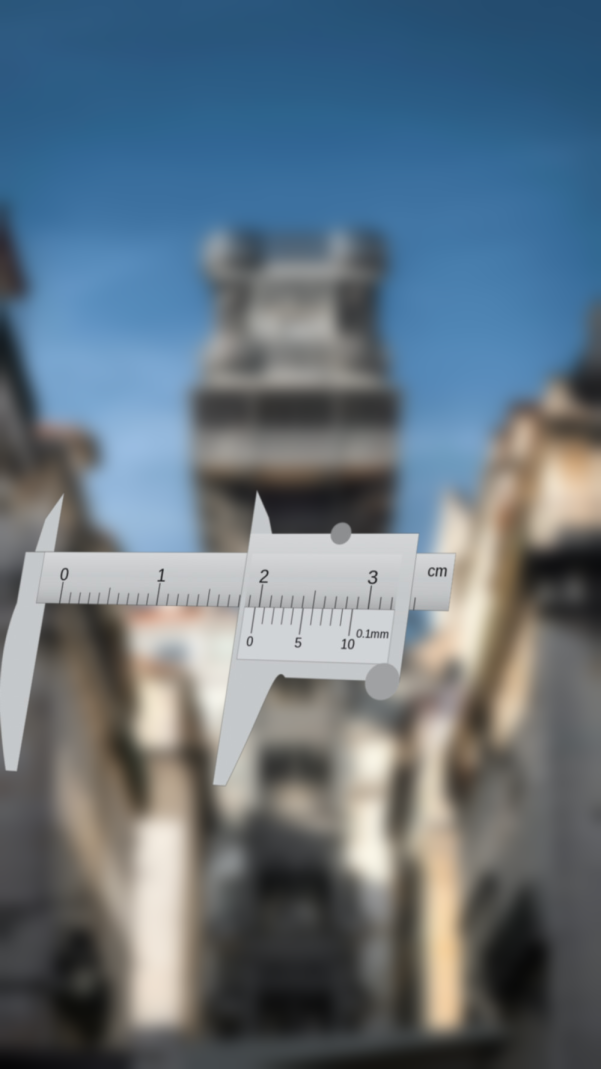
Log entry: 19.6 mm
